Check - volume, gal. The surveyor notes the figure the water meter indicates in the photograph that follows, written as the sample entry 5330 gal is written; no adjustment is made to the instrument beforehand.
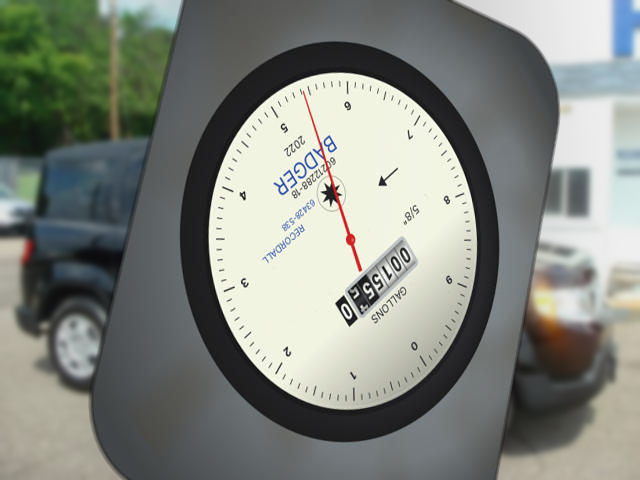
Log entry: 15545.4 gal
